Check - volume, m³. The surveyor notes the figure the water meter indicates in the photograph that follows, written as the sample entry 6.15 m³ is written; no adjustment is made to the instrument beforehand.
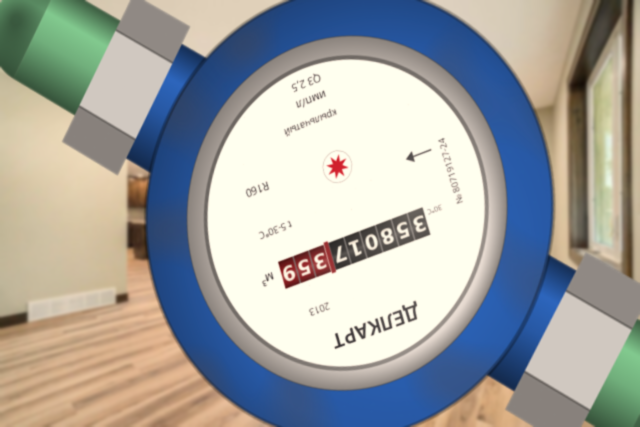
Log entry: 358017.359 m³
